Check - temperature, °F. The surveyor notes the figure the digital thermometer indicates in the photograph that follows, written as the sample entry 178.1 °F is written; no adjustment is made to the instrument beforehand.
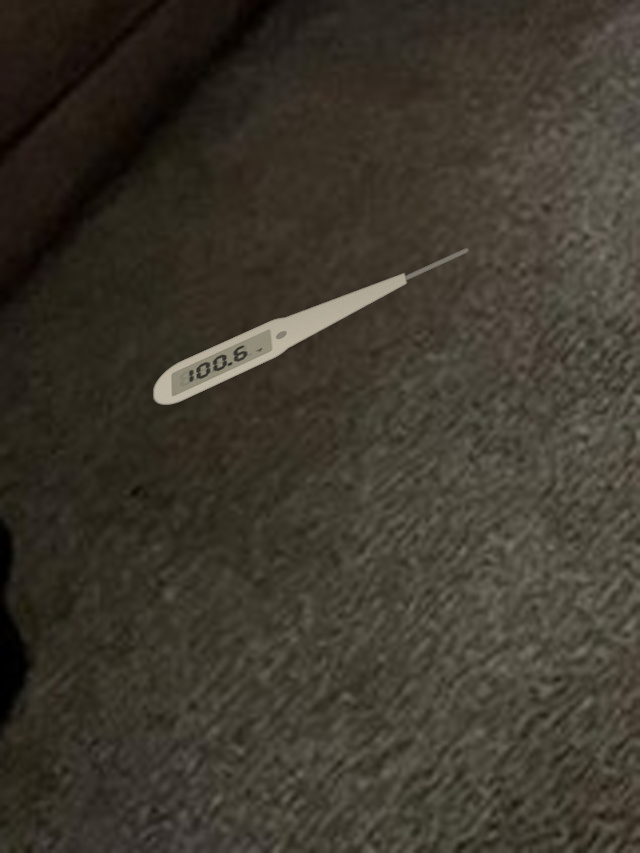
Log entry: 100.6 °F
